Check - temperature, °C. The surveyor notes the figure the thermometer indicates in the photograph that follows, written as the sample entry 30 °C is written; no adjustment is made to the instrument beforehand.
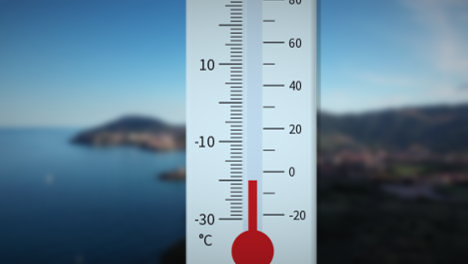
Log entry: -20 °C
